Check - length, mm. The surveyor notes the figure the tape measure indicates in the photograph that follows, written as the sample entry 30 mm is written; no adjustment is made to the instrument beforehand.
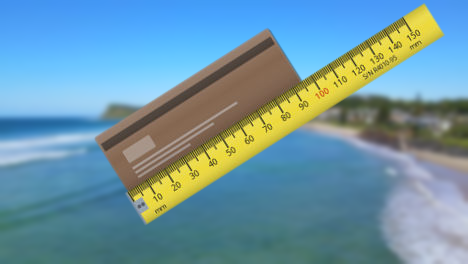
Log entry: 95 mm
